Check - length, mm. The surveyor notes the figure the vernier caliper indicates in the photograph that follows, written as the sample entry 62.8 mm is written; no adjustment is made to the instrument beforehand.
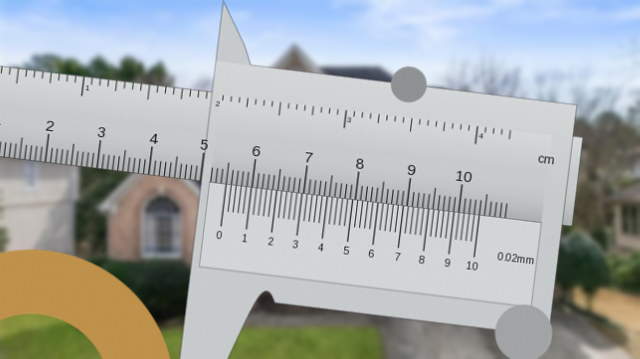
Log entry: 55.0 mm
